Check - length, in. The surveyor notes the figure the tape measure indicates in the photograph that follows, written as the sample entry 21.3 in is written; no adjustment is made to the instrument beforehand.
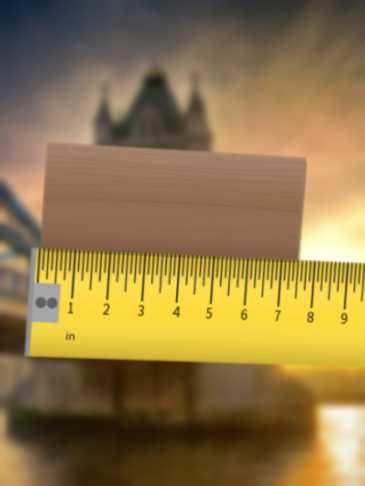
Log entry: 7.5 in
